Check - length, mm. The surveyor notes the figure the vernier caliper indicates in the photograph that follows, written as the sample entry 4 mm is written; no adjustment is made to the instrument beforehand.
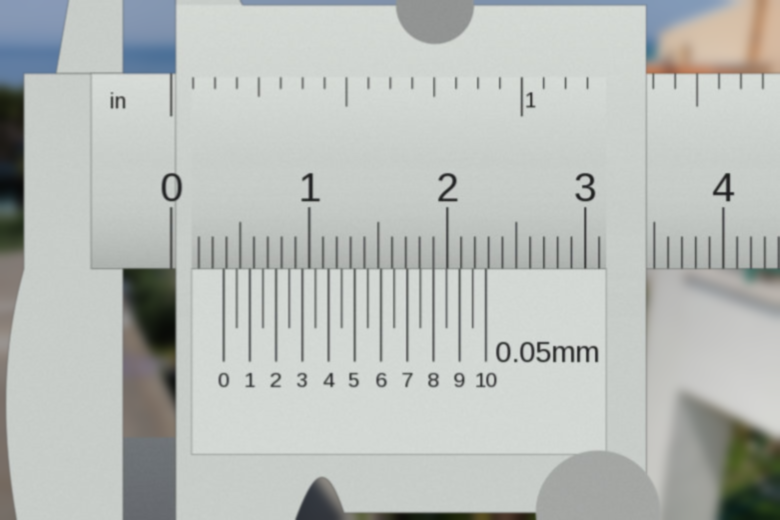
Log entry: 3.8 mm
